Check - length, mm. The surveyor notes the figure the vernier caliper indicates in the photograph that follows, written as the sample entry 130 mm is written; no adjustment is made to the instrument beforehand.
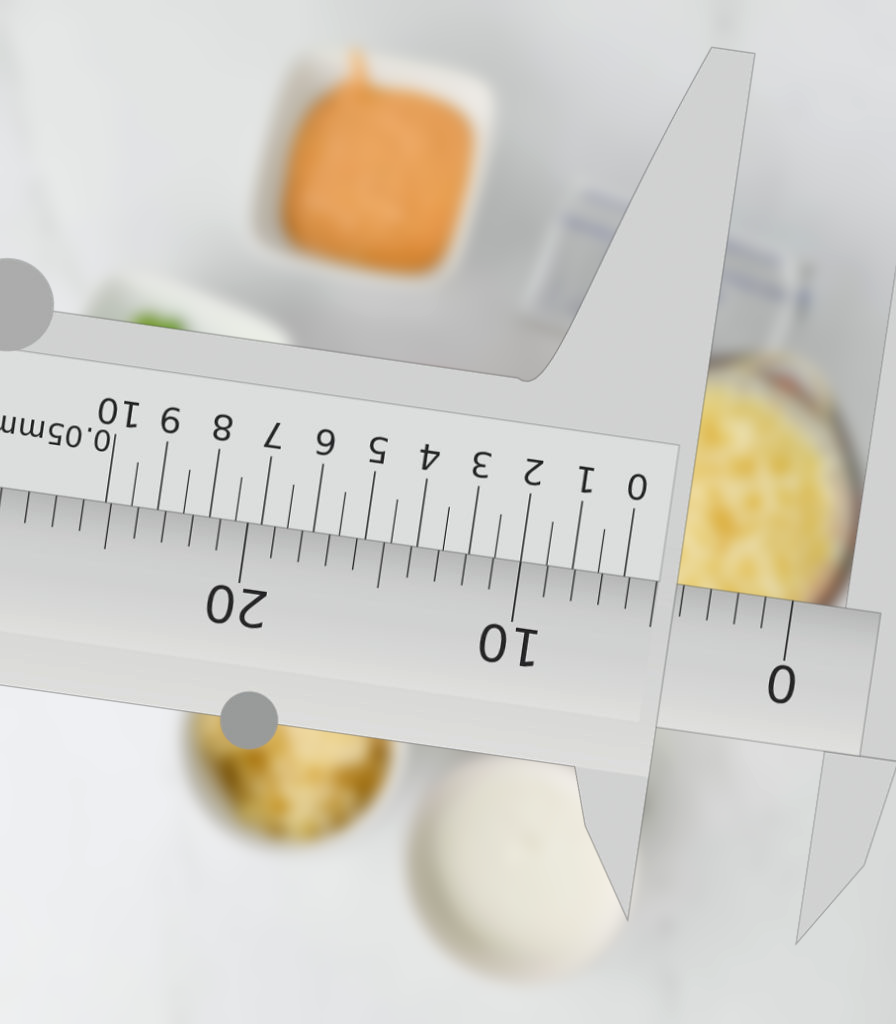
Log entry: 6.20 mm
